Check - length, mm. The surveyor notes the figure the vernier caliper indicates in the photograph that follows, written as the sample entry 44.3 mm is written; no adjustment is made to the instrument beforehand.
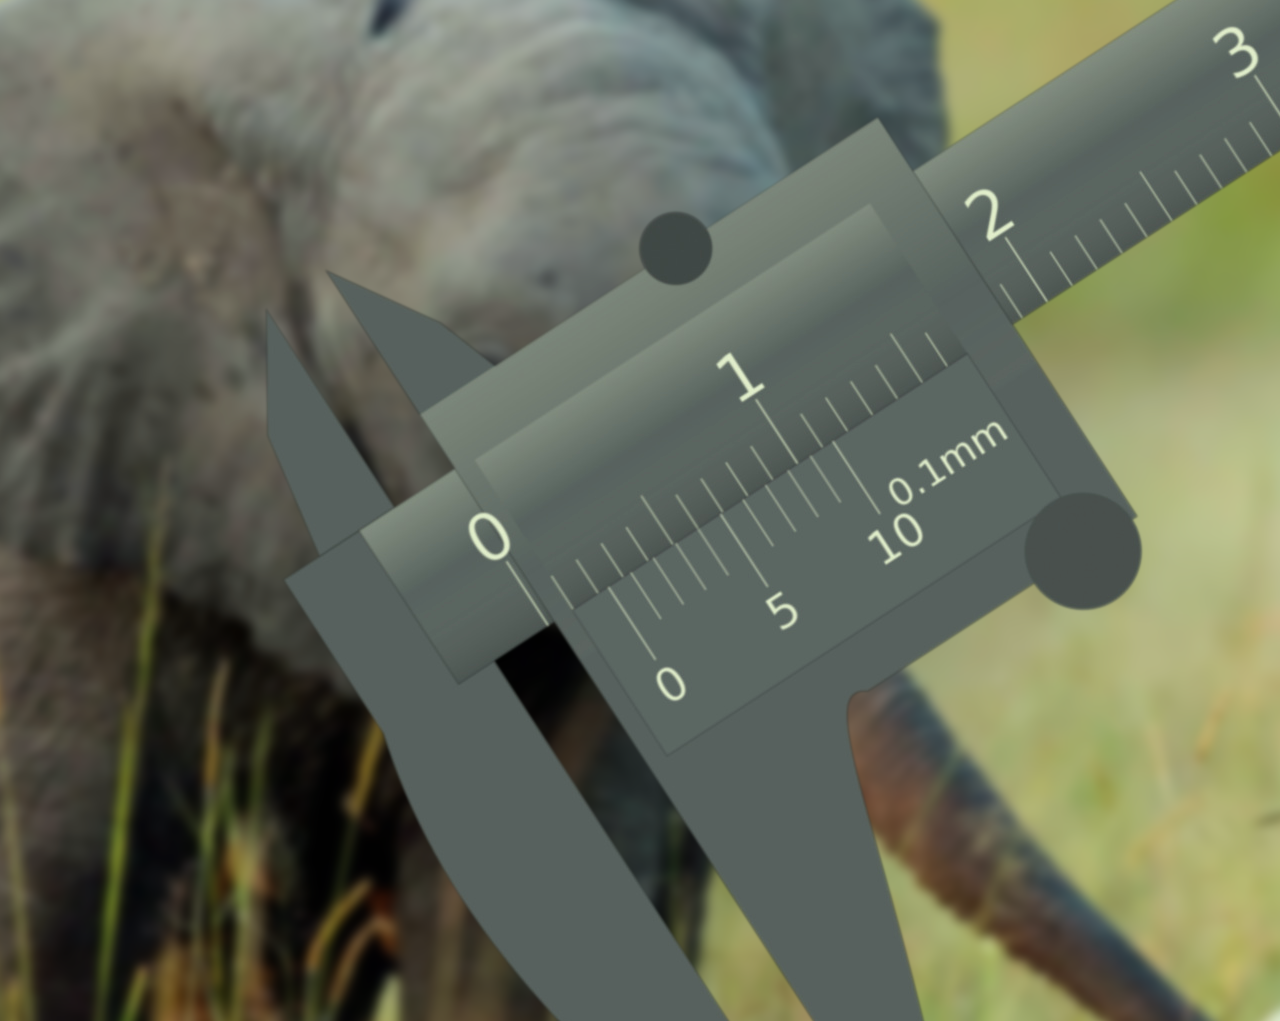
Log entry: 2.4 mm
